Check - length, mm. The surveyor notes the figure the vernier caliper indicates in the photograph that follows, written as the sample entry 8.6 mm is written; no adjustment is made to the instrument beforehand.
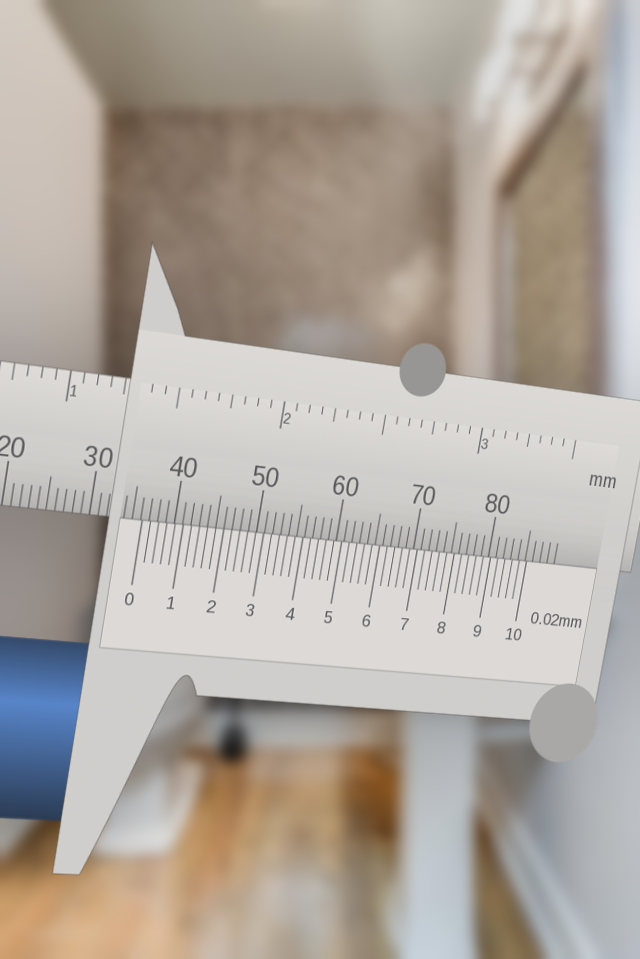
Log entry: 36.2 mm
